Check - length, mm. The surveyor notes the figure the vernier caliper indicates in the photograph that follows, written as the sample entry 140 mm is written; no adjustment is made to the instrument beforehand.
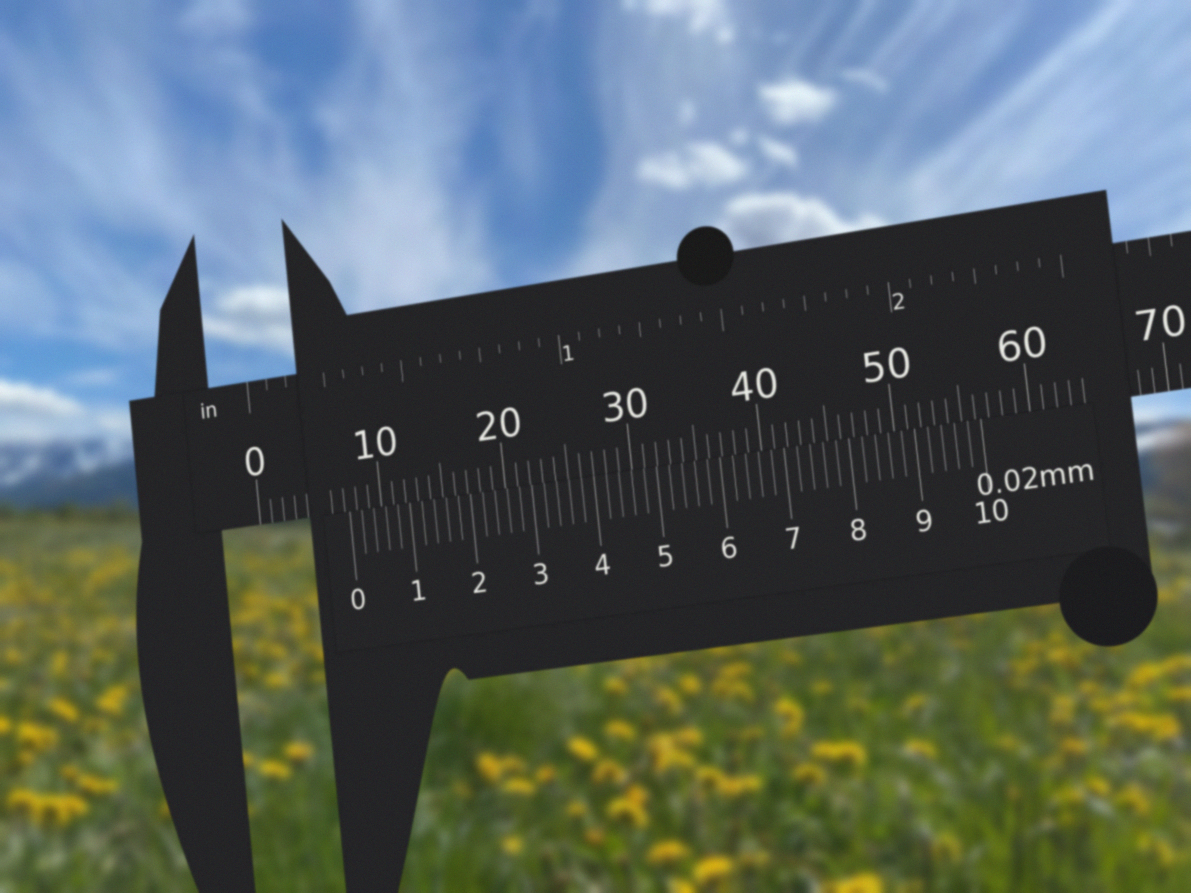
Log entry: 7.4 mm
